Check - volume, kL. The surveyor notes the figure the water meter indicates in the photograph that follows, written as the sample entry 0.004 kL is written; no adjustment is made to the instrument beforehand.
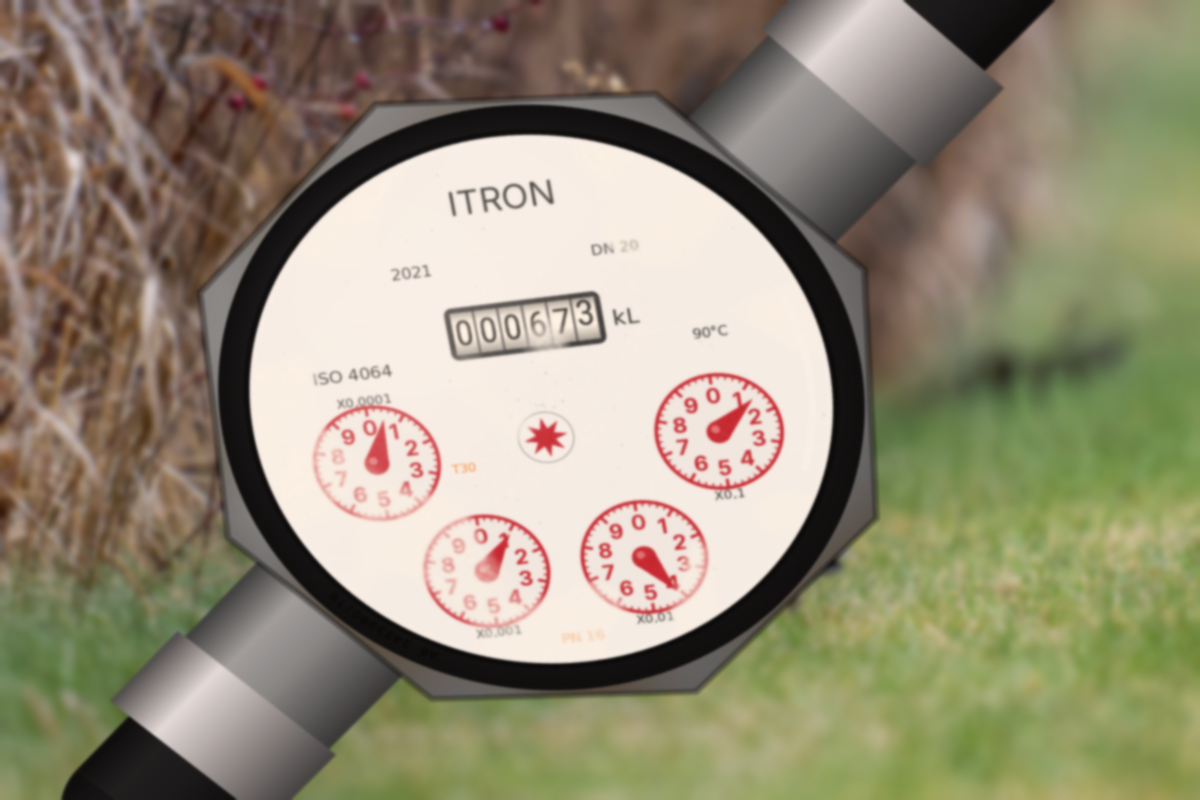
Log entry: 673.1410 kL
